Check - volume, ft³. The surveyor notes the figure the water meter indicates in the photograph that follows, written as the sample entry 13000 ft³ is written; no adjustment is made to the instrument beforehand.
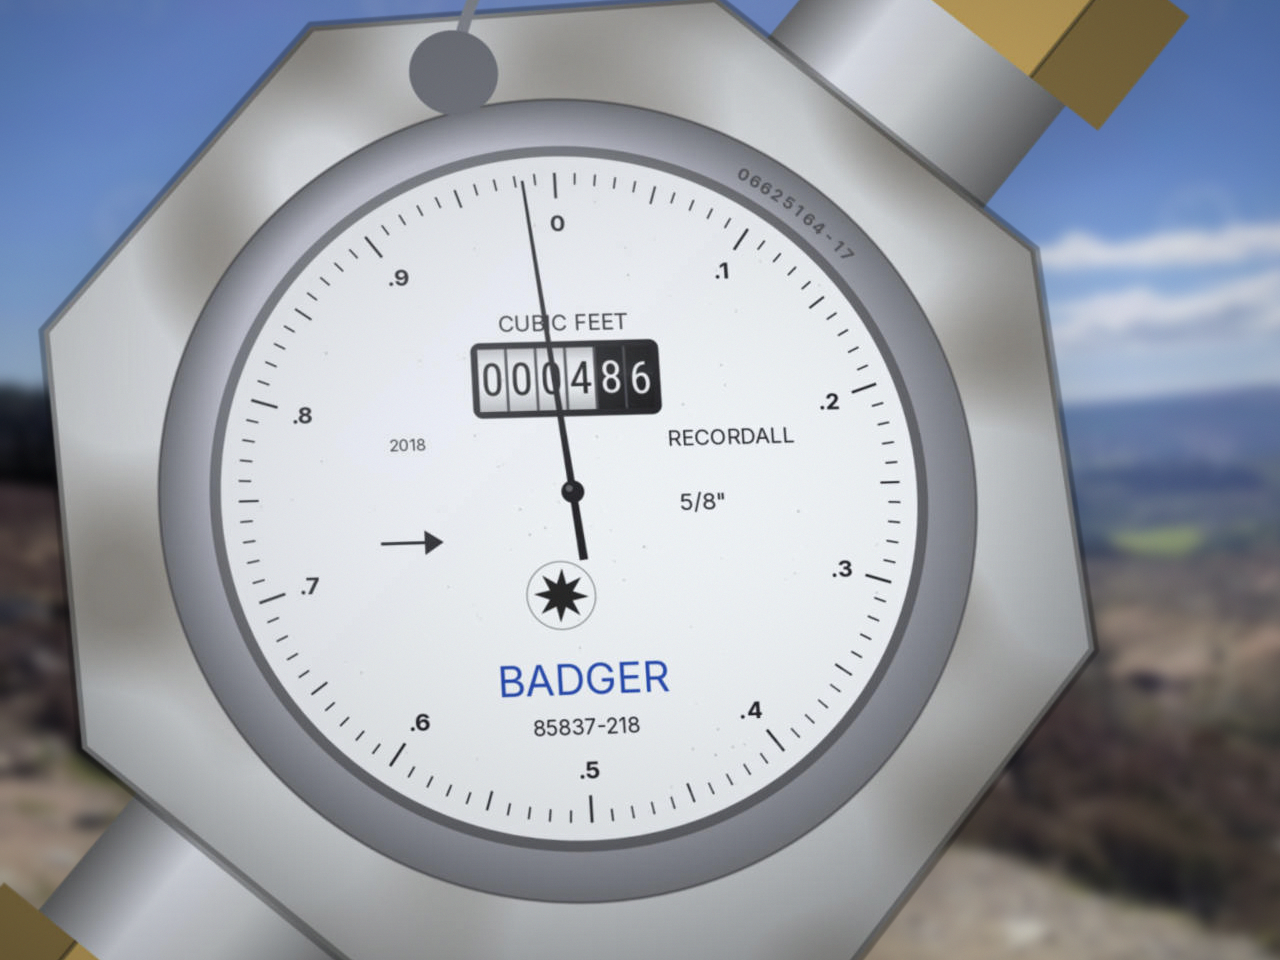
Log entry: 485.98 ft³
